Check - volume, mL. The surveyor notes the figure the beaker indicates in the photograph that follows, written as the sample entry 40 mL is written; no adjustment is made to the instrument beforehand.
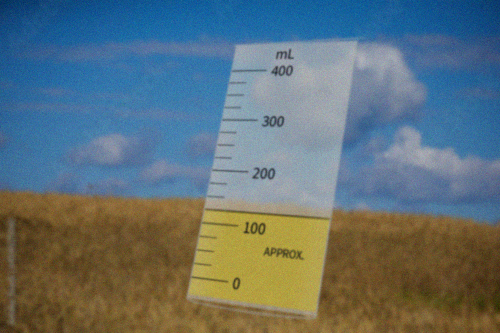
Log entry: 125 mL
